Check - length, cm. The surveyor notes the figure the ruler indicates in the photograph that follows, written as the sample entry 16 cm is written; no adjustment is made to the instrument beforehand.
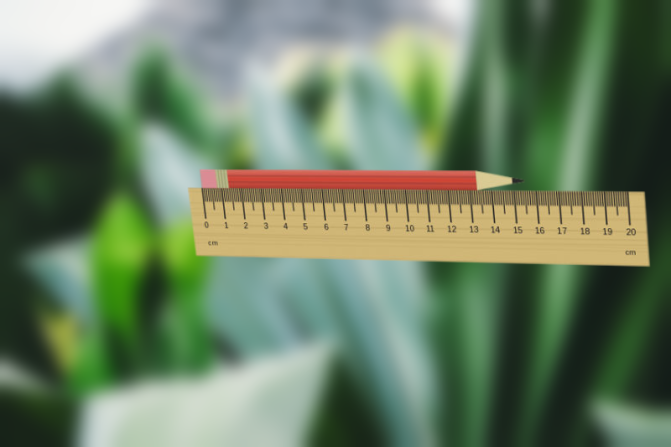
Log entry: 15.5 cm
